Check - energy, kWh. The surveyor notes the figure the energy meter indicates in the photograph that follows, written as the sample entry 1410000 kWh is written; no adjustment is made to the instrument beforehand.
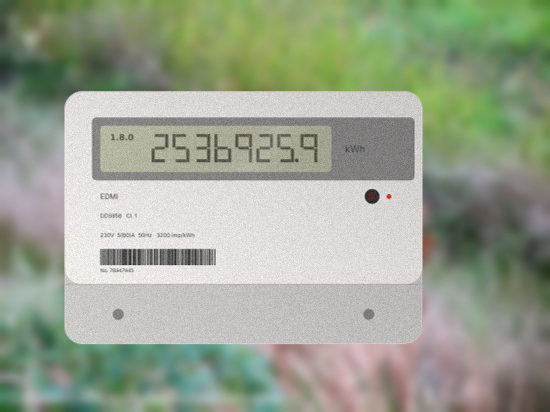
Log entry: 2536925.9 kWh
